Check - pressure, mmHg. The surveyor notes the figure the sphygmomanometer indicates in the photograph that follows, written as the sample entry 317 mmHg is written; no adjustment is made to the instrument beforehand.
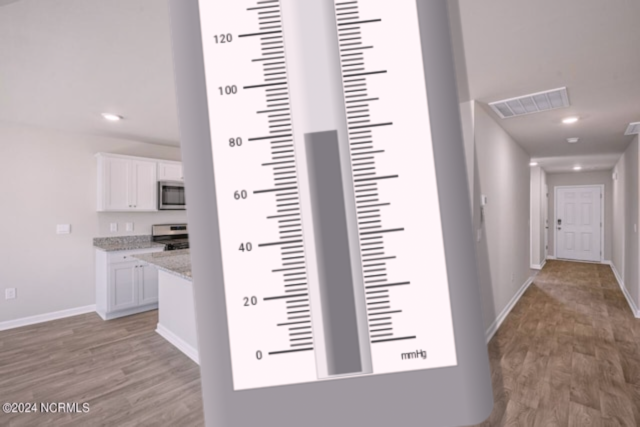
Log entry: 80 mmHg
